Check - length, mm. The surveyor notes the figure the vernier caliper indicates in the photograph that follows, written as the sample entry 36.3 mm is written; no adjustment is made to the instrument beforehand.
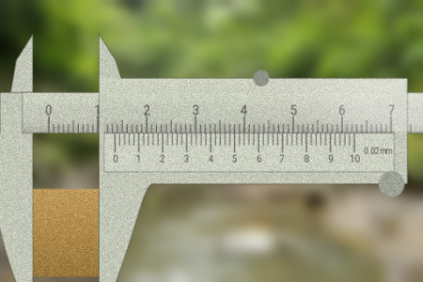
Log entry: 13.5 mm
